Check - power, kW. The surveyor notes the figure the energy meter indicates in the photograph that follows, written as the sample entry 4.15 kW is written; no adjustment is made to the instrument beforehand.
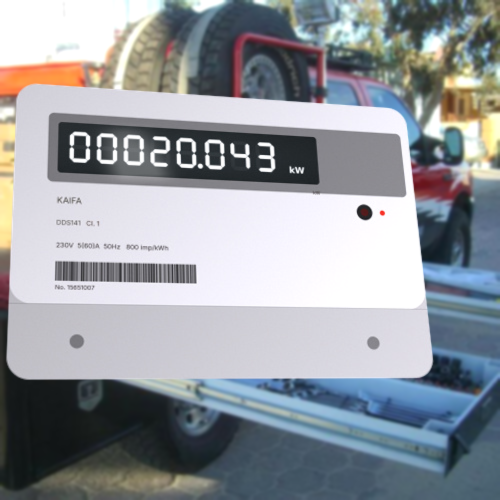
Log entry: 20.043 kW
